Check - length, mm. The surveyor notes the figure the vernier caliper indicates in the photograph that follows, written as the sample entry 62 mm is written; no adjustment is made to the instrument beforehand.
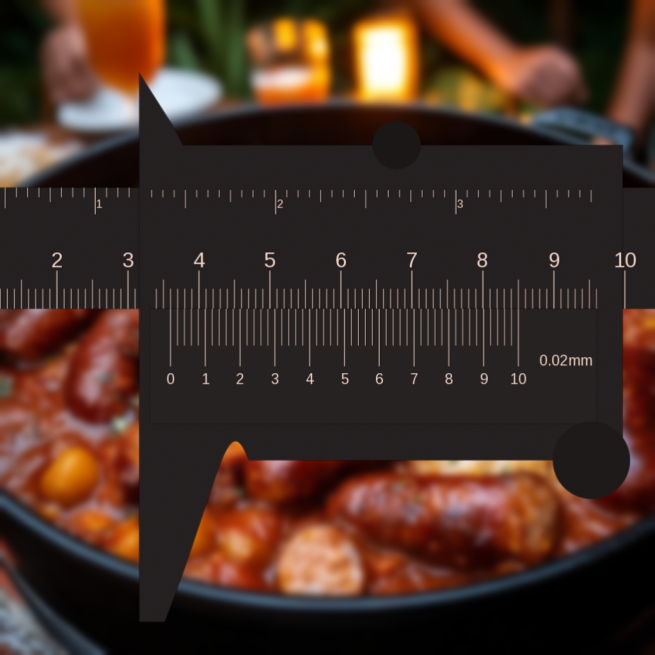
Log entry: 36.0 mm
